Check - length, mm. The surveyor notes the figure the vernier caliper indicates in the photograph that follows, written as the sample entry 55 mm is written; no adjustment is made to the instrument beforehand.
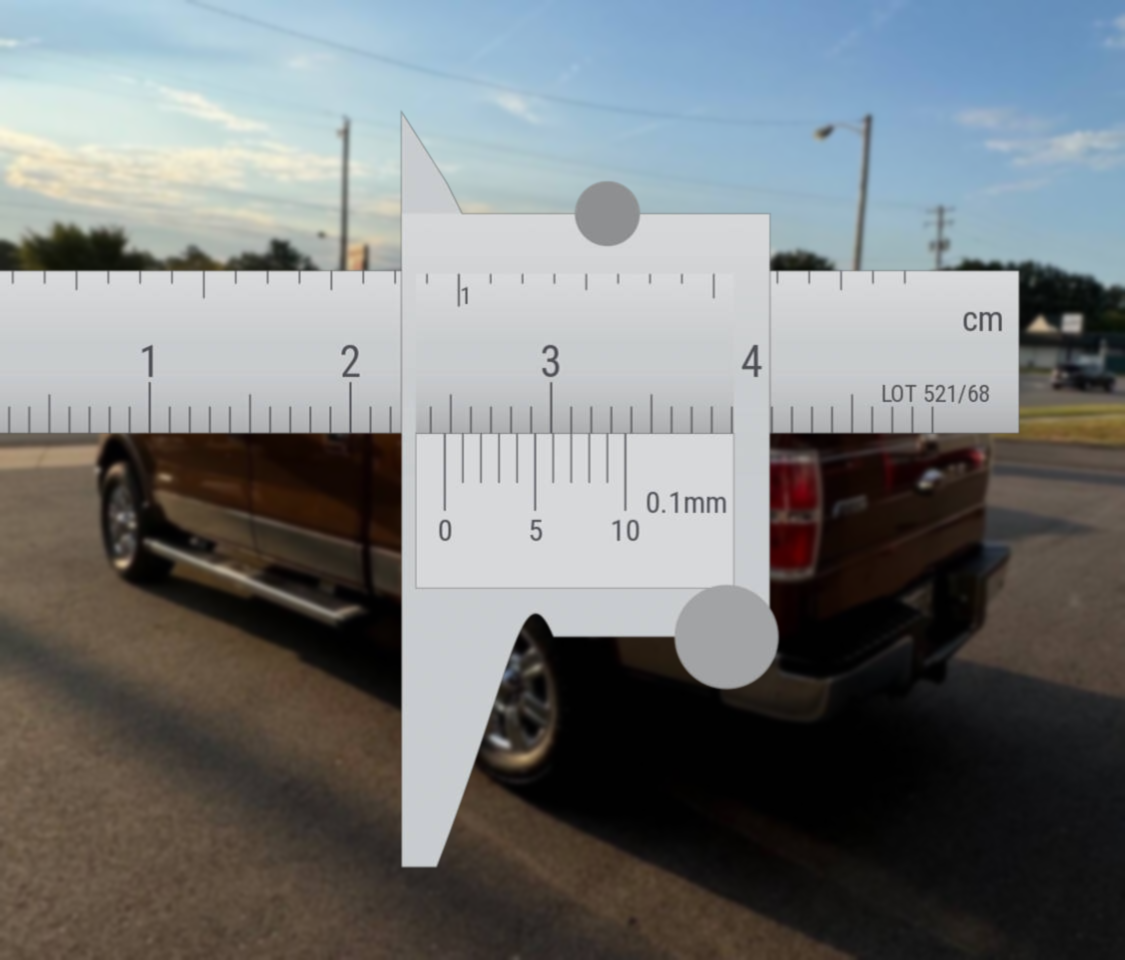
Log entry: 24.7 mm
